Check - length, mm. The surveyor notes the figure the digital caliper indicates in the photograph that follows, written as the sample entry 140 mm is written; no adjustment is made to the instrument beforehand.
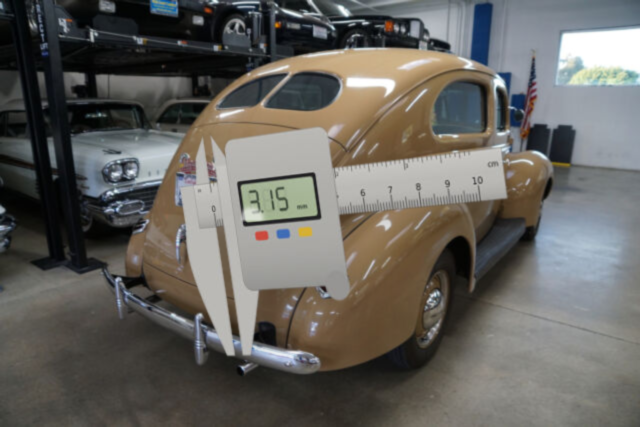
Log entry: 3.15 mm
